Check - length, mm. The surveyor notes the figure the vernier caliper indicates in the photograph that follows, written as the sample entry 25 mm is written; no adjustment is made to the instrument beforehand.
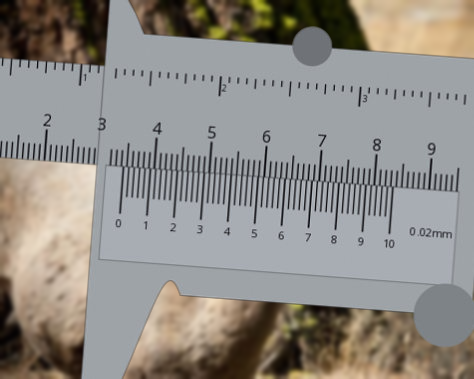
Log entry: 34.4 mm
